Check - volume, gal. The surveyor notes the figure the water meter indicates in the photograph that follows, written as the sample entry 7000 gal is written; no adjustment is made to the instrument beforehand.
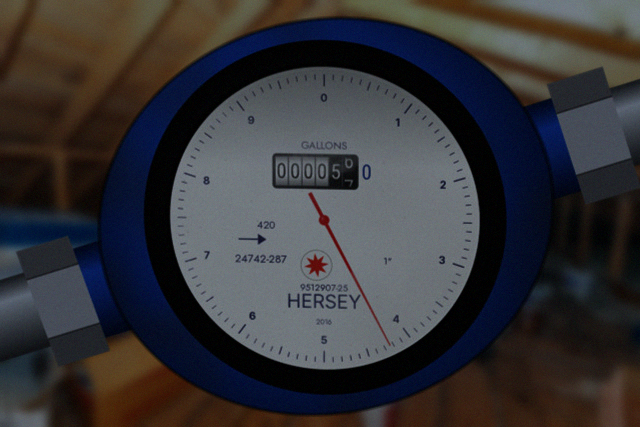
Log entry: 564.2 gal
